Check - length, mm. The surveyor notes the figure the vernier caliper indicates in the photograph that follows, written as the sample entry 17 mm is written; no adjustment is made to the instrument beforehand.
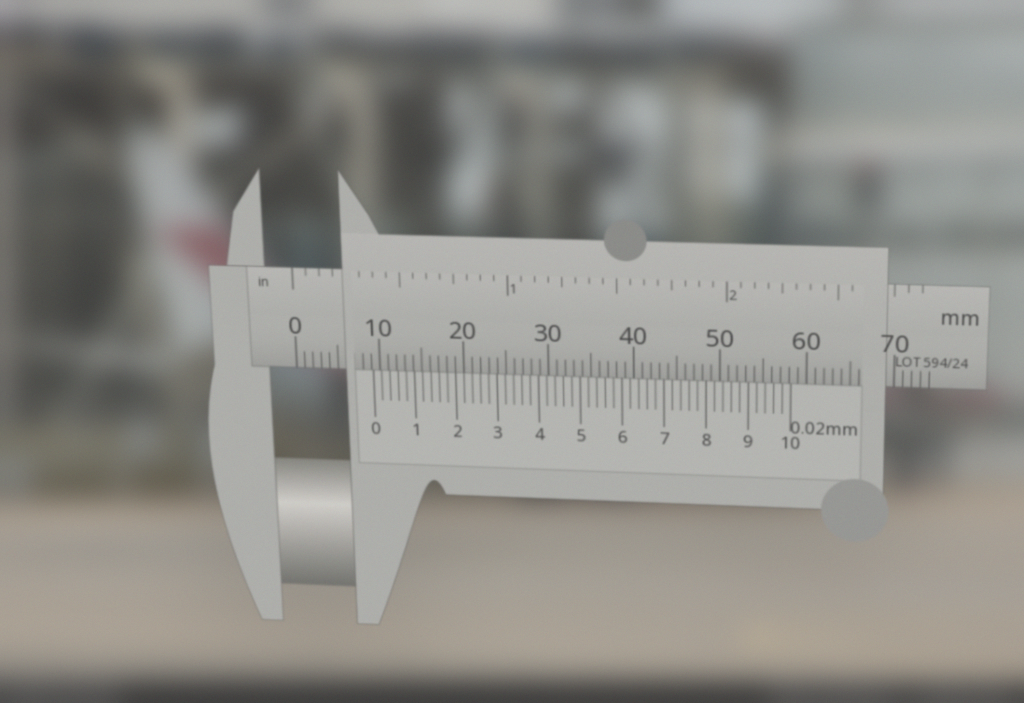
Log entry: 9.2 mm
